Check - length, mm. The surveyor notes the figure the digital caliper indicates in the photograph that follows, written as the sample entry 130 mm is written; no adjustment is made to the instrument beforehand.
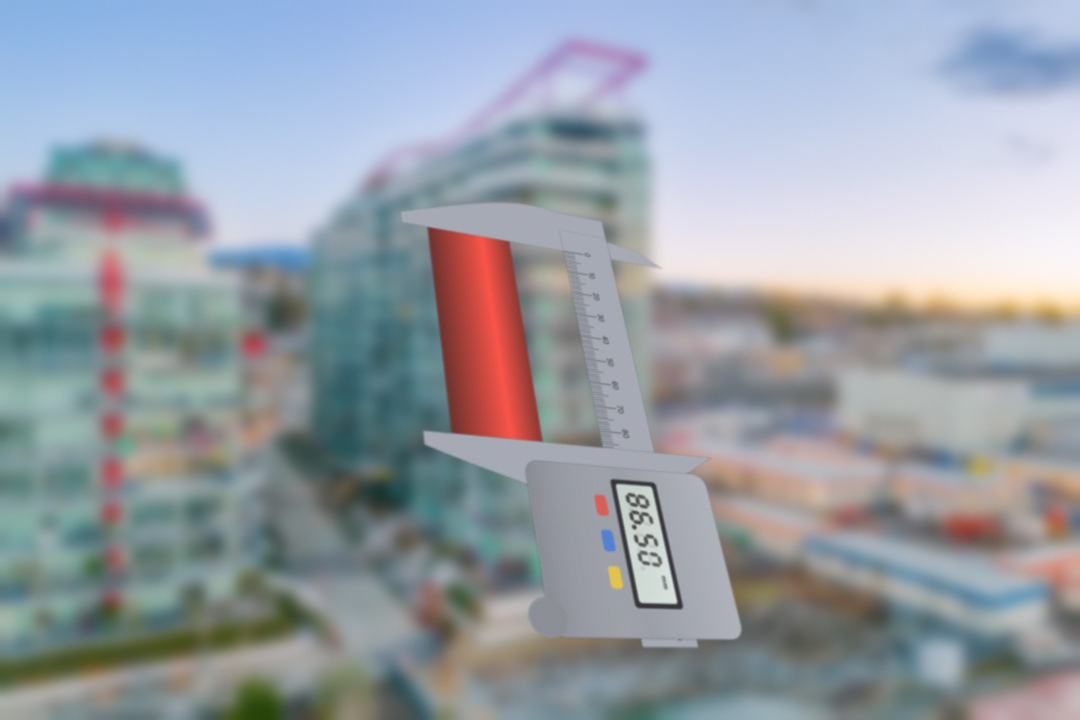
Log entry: 86.50 mm
